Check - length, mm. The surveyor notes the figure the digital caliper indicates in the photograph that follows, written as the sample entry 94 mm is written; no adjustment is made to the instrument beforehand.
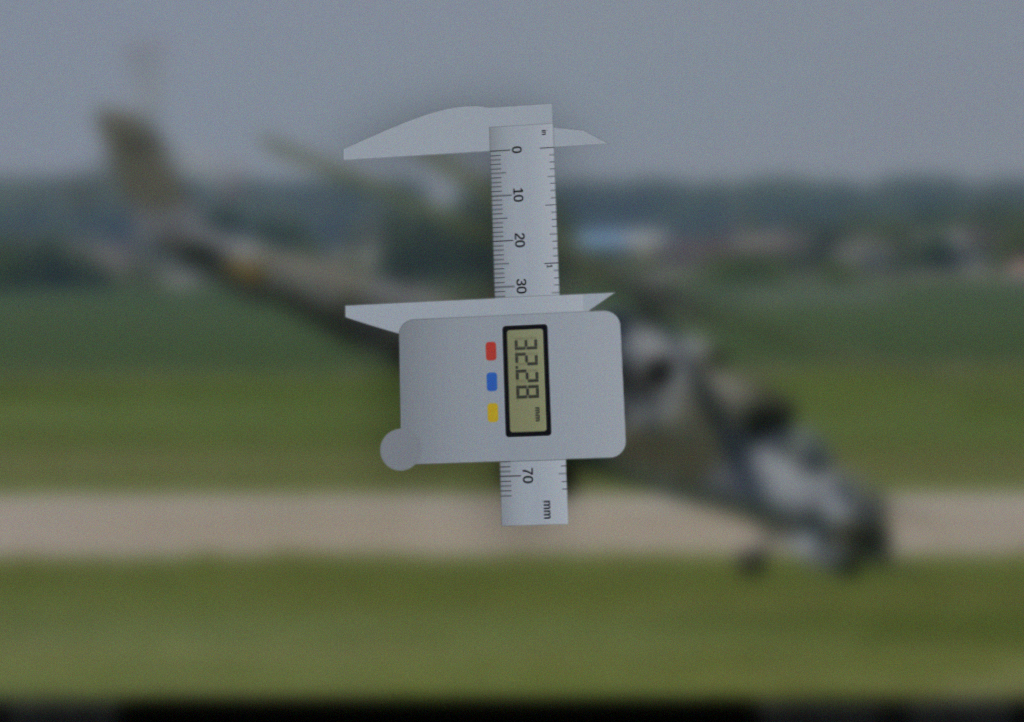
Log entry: 32.28 mm
